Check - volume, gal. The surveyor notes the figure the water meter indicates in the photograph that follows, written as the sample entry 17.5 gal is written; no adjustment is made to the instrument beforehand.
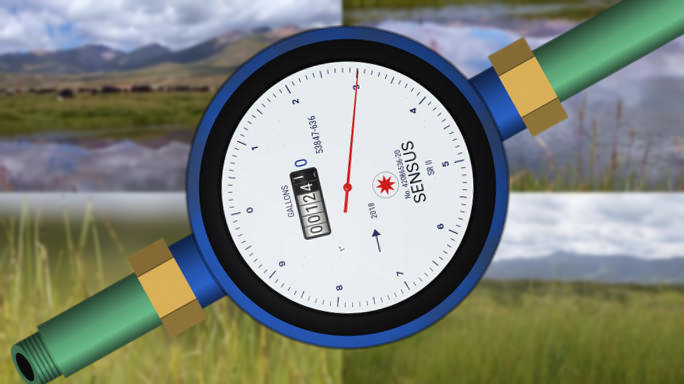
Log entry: 12413.0 gal
